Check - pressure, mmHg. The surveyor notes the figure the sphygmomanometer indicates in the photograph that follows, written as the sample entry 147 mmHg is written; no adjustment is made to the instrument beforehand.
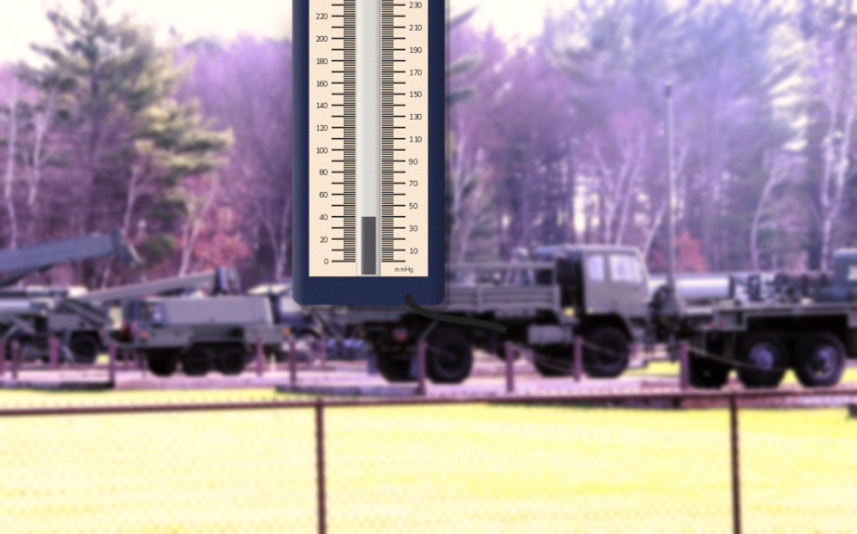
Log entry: 40 mmHg
